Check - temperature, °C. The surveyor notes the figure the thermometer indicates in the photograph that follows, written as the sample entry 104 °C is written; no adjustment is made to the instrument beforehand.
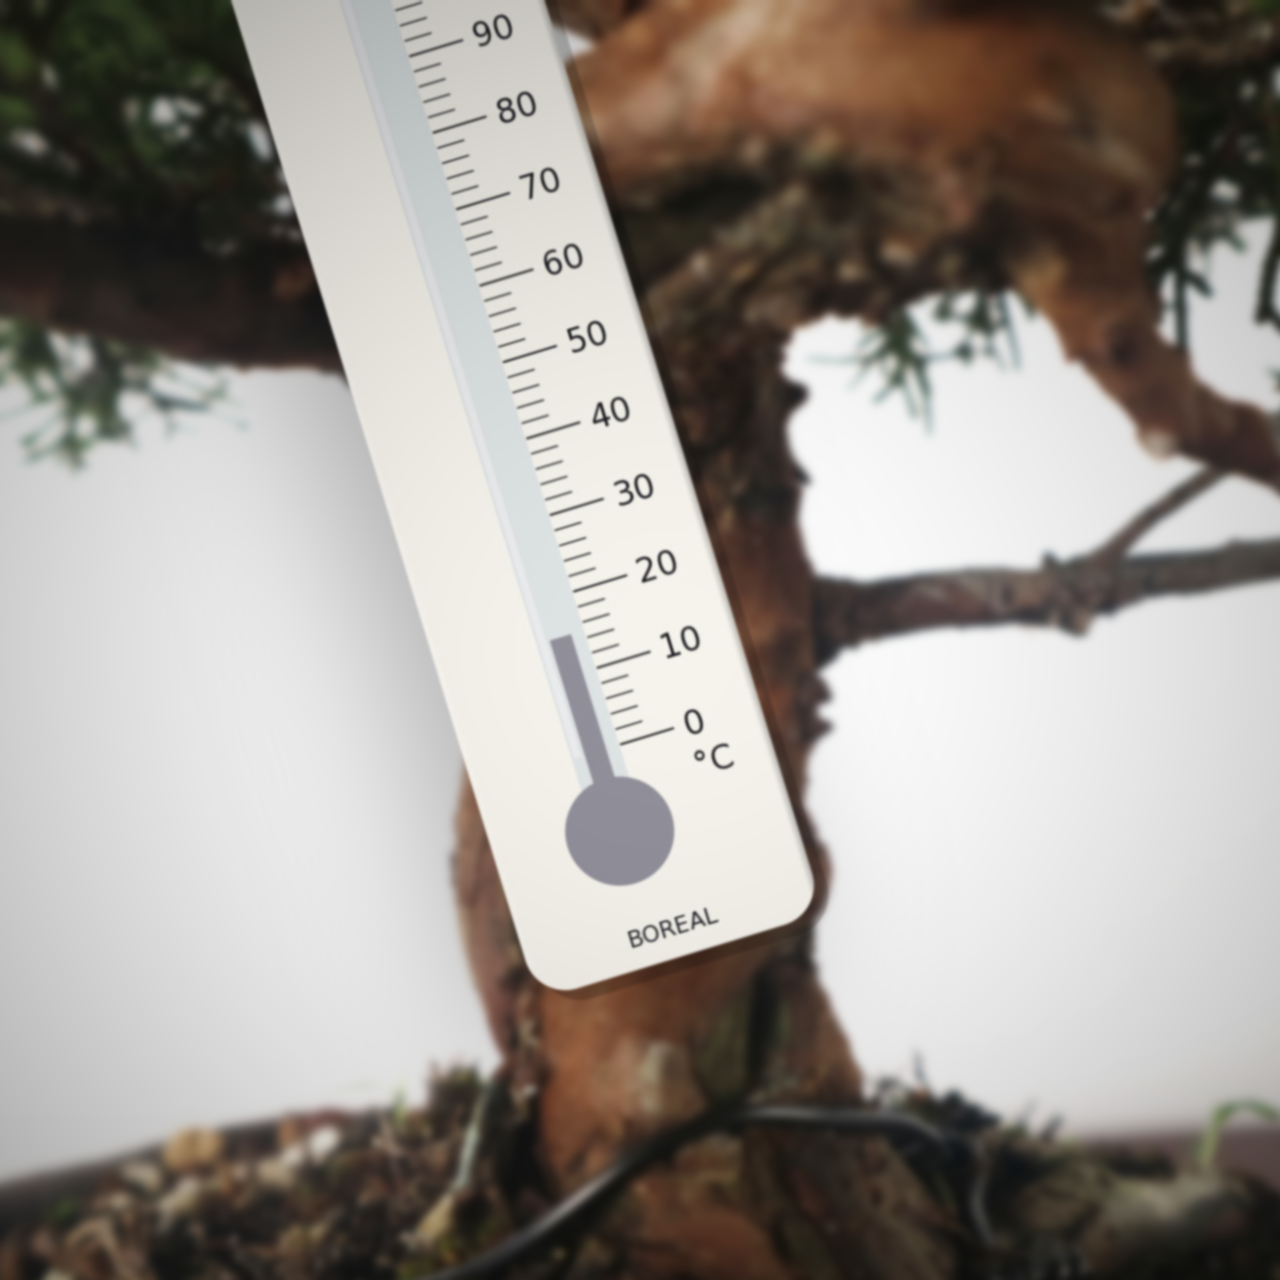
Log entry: 15 °C
